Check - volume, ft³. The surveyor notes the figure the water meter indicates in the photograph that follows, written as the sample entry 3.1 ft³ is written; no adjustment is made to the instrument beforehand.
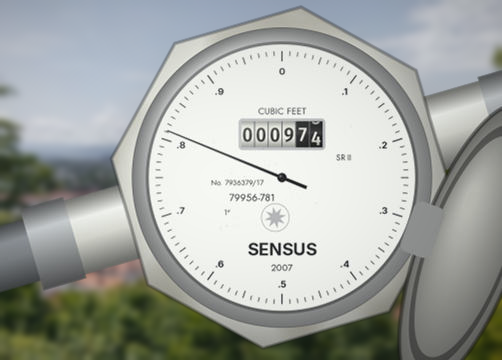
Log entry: 973.81 ft³
